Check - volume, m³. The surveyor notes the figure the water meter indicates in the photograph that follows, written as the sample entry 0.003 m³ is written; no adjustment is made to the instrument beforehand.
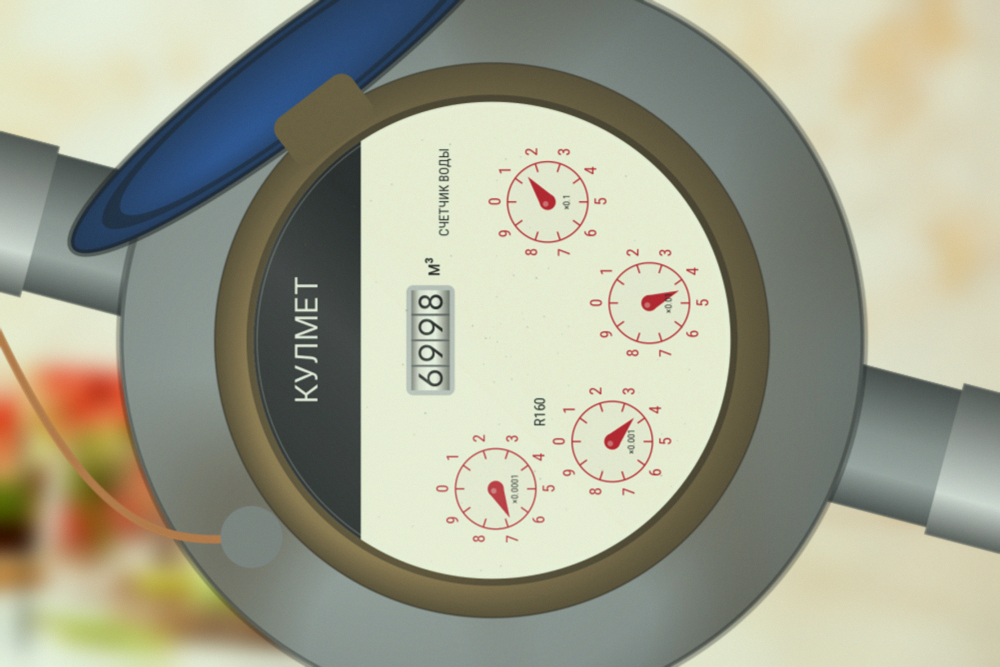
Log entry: 6998.1436 m³
